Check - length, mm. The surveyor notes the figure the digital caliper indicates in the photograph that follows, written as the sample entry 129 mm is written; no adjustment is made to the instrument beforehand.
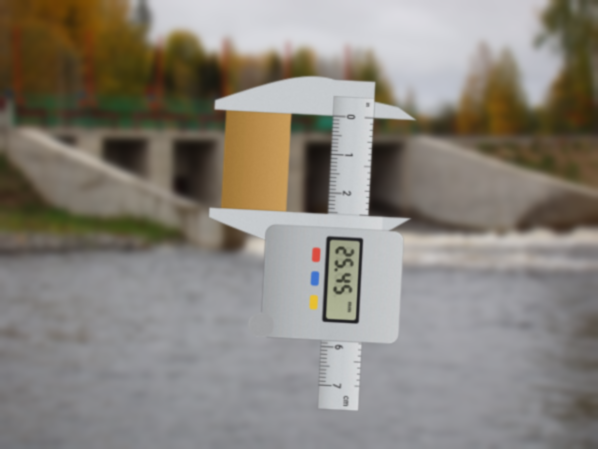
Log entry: 25.45 mm
